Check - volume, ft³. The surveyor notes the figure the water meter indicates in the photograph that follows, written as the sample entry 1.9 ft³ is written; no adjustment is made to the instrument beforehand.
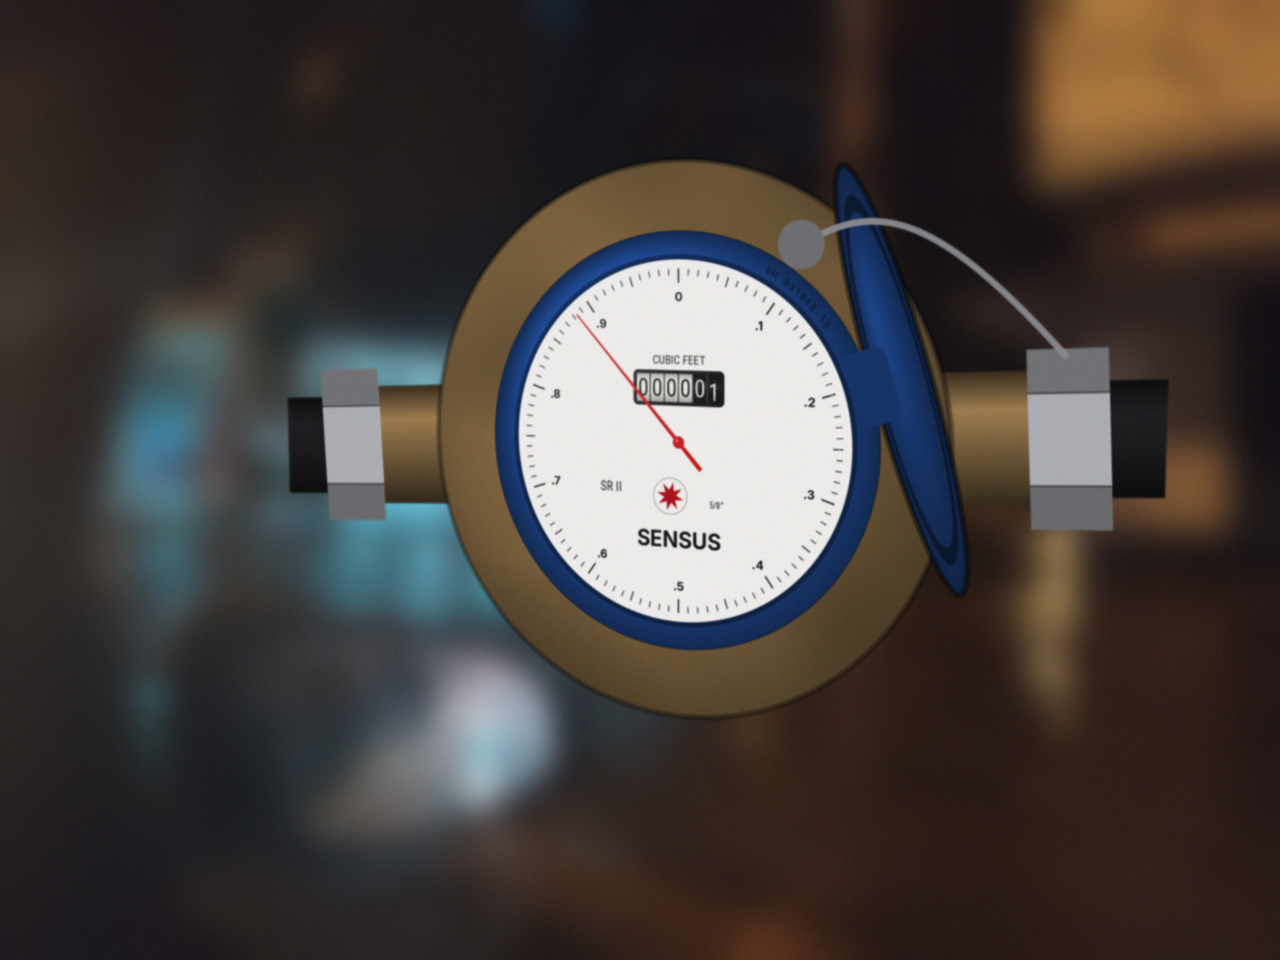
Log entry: 0.88 ft³
